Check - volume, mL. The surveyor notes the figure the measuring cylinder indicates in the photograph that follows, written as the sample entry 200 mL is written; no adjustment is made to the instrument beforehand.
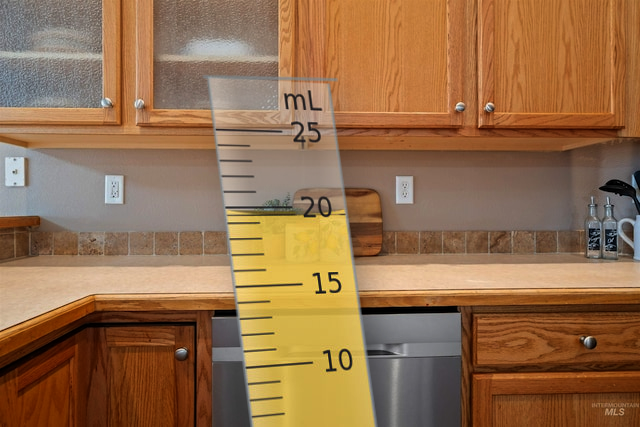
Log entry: 19.5 mL
